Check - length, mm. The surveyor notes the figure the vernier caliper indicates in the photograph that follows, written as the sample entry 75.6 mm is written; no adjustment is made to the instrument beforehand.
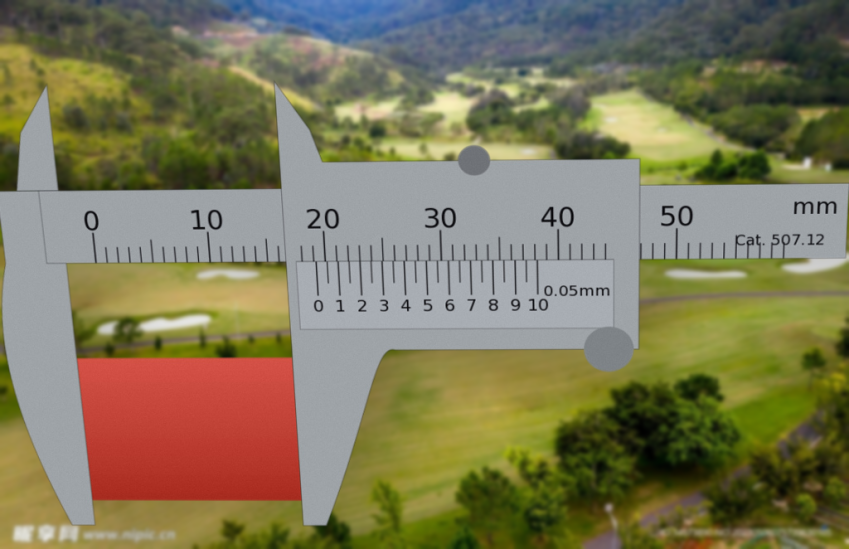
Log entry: 19.2 mm
